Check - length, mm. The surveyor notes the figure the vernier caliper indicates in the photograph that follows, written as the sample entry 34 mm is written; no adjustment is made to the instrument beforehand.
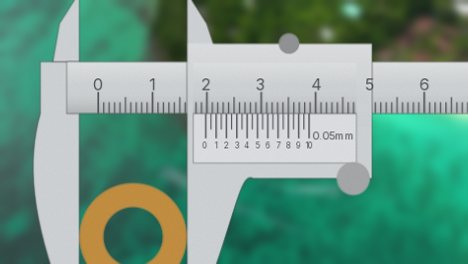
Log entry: 19.8 mm
